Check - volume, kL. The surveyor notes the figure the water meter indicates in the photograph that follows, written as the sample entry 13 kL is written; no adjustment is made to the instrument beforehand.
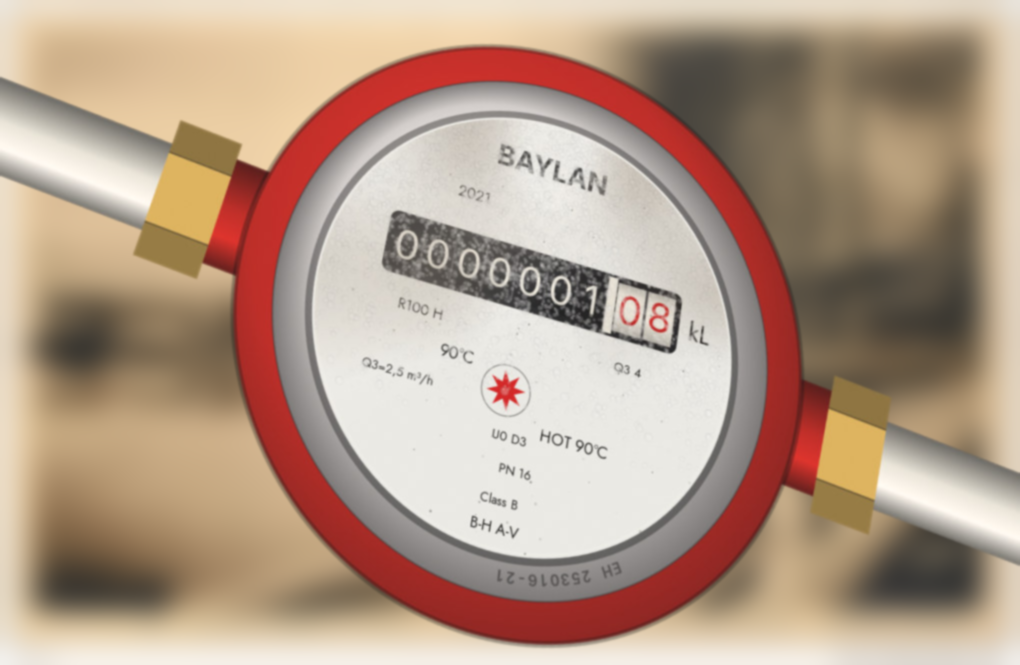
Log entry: 1.08 kL
